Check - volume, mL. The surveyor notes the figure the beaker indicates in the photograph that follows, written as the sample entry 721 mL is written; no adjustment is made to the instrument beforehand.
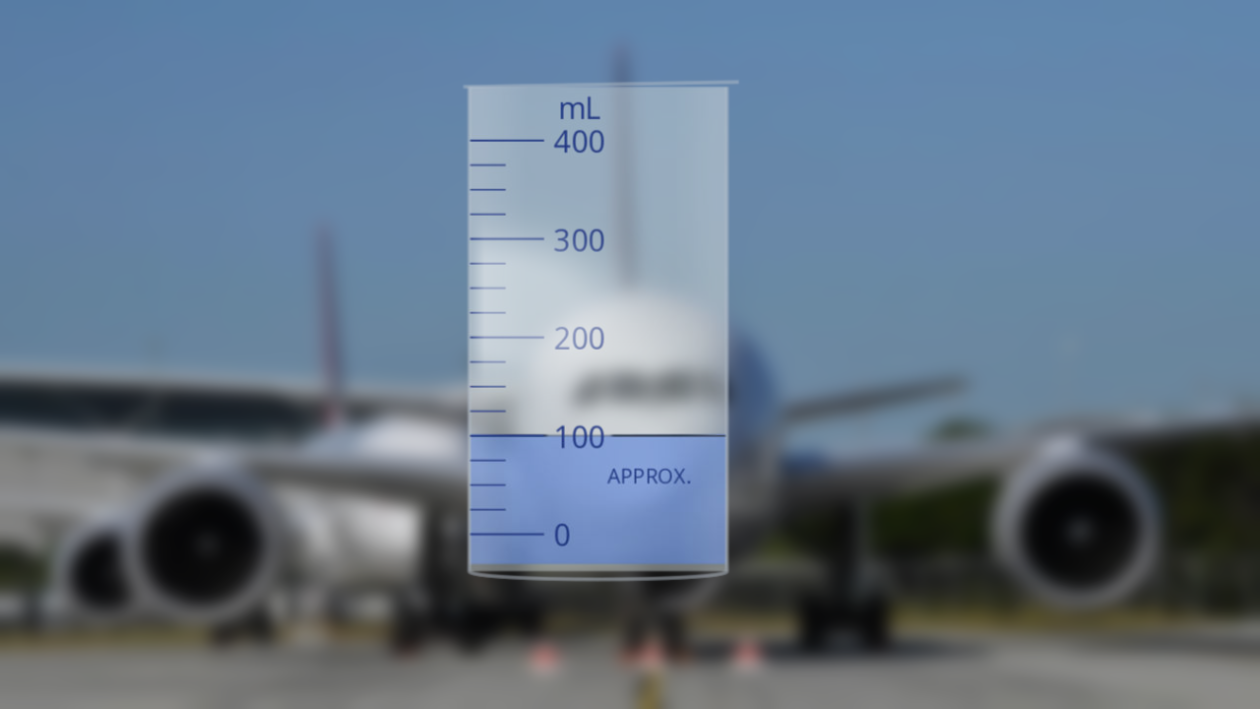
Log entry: 100 mL
